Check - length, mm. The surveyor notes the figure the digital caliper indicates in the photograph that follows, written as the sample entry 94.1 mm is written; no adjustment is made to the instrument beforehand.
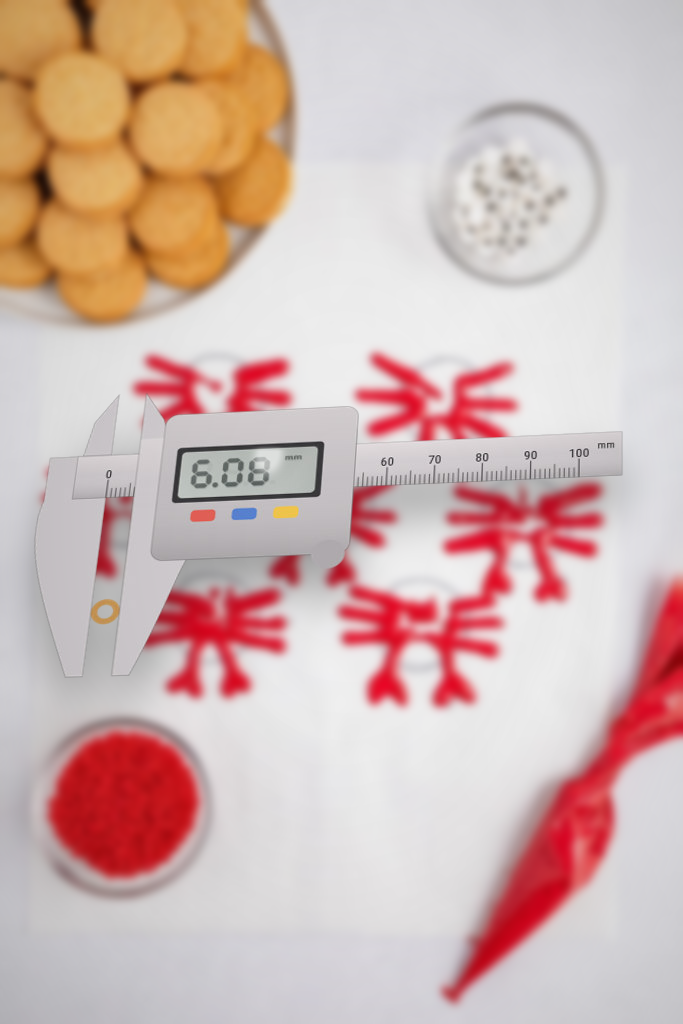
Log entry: 6.08 mm
